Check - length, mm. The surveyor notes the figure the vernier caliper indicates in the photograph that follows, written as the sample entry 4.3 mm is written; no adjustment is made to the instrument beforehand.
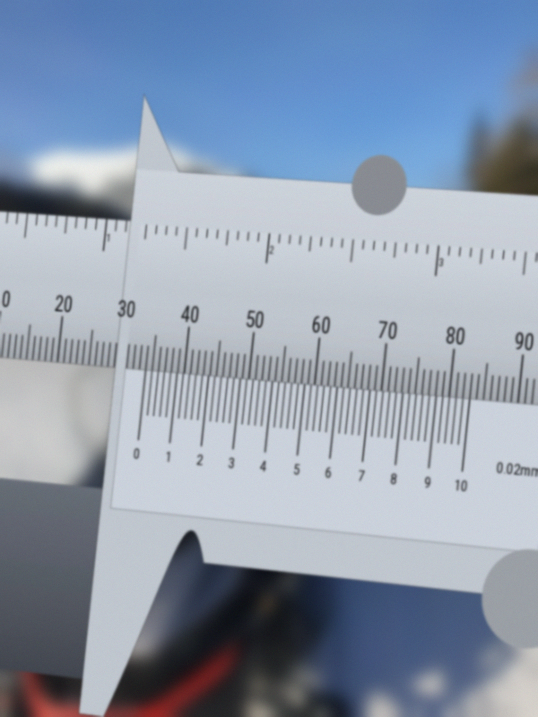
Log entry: 34.0 mm
